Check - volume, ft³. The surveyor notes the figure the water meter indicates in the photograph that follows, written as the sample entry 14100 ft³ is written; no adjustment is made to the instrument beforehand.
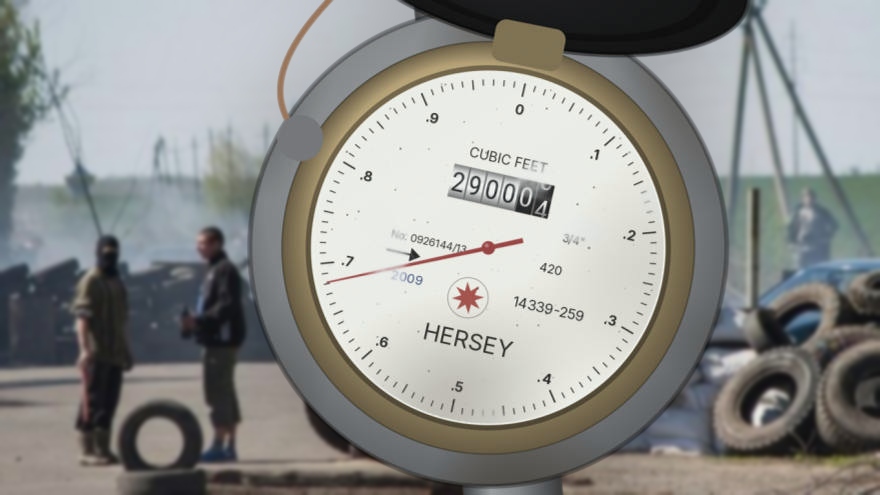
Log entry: 290003.68 ft³
